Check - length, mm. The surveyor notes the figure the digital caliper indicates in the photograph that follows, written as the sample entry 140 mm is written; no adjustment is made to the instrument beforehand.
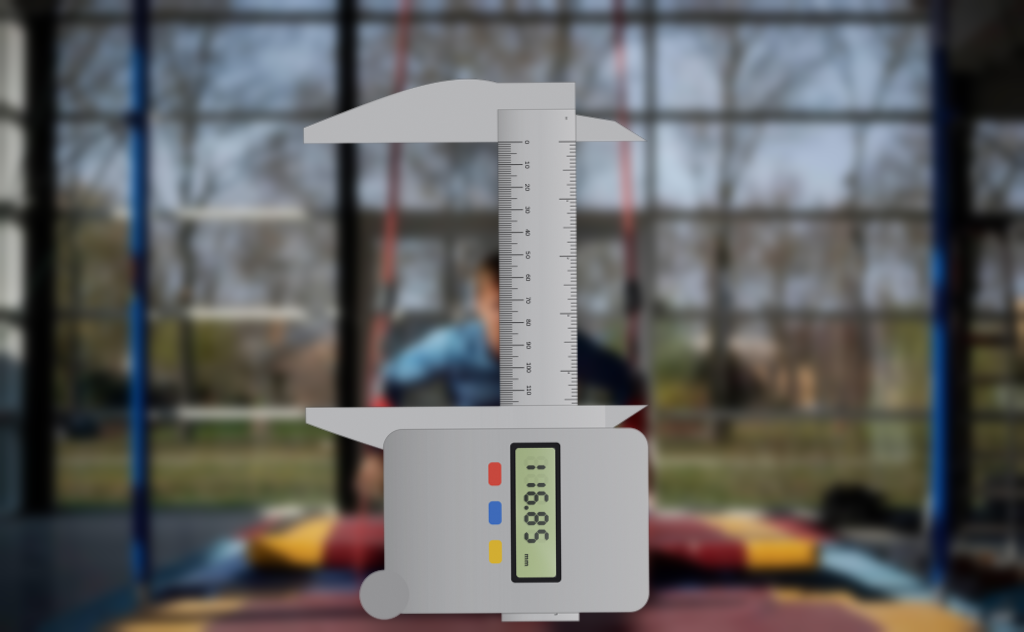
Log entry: 116.85 mm
